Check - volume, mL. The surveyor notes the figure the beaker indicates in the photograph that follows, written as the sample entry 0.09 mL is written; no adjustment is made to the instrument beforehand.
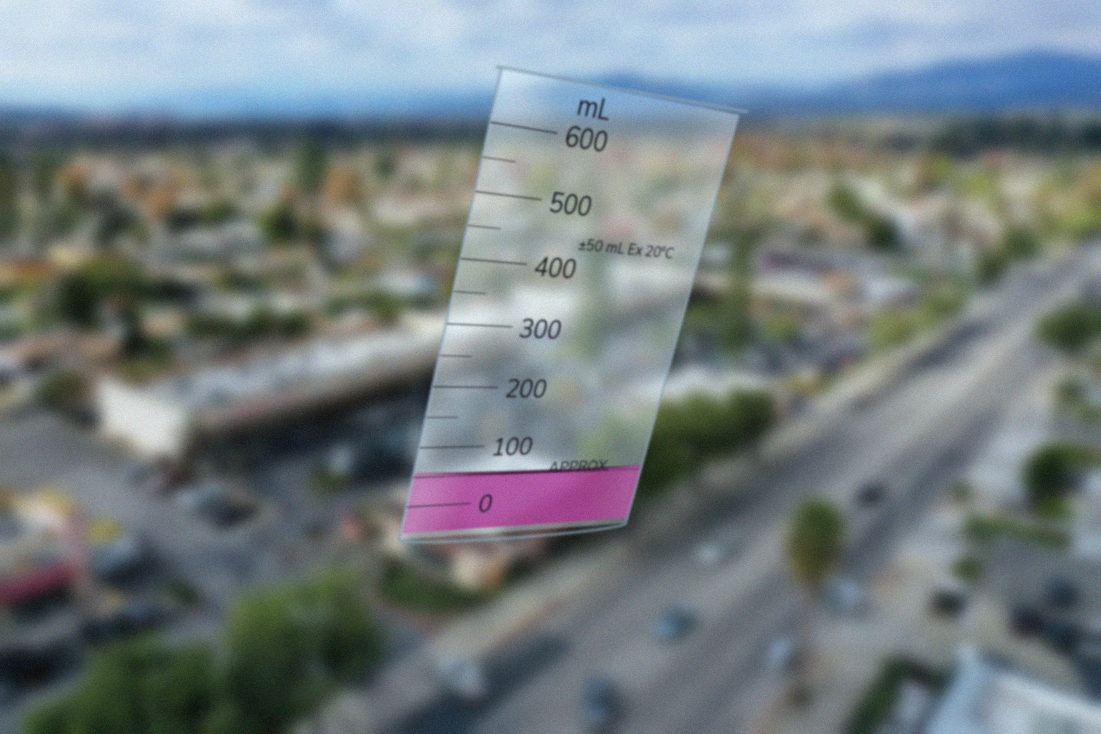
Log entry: 50 mL
